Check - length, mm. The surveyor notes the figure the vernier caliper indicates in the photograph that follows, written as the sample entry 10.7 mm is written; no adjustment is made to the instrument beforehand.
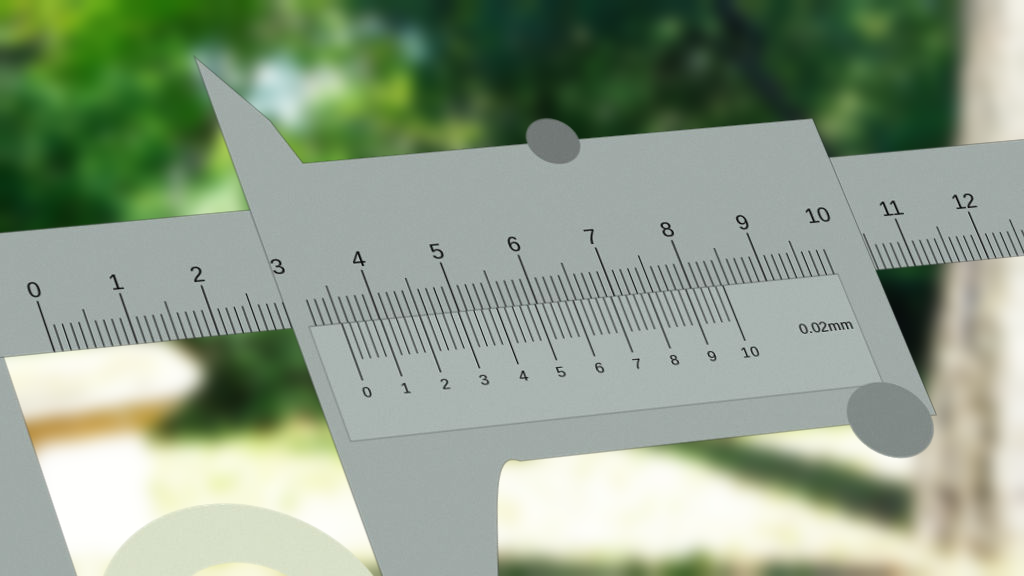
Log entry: 35.2 mm
